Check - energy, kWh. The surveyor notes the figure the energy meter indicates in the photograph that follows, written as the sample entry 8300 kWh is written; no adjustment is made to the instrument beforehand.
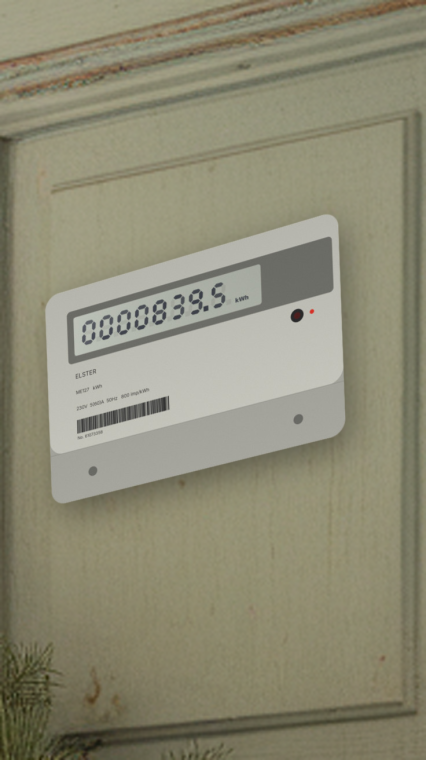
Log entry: 839.5 kWh
